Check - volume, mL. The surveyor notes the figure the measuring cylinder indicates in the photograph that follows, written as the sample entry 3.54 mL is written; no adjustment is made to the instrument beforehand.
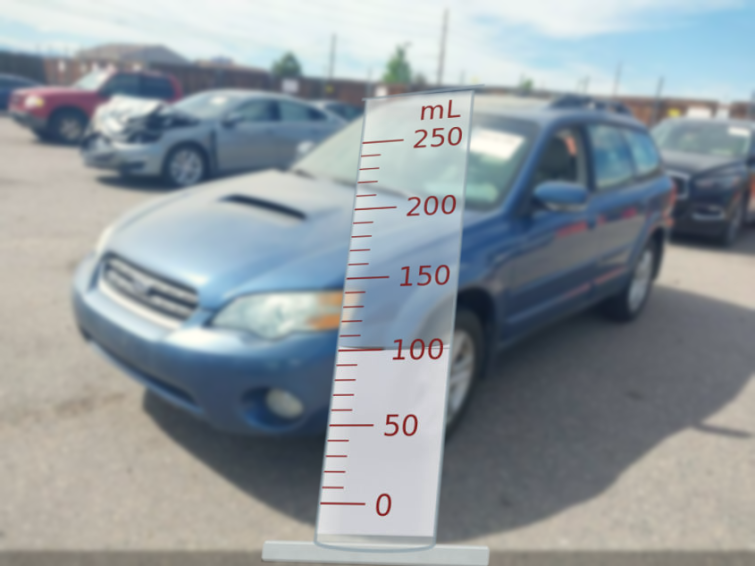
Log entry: 100 mL
